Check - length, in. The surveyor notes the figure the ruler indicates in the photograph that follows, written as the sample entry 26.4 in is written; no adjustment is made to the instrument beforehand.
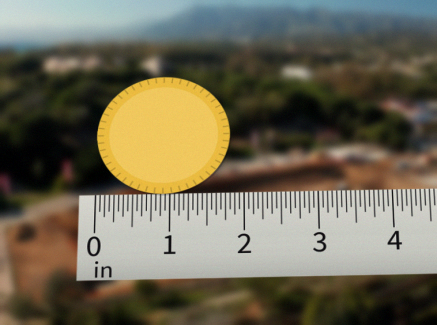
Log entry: 1.8125 in
